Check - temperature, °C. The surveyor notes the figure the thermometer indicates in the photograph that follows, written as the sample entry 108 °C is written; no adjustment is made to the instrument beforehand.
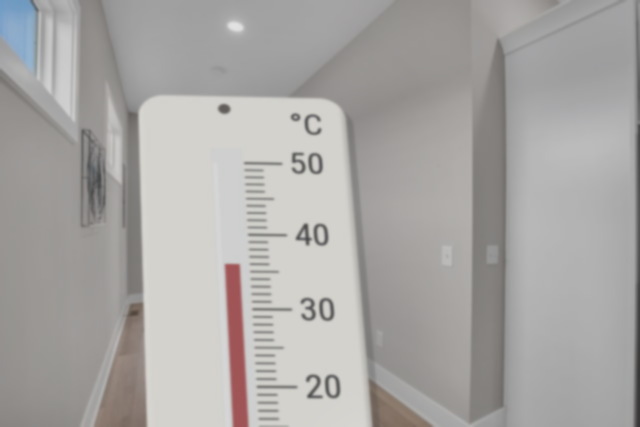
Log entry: 36 °C
